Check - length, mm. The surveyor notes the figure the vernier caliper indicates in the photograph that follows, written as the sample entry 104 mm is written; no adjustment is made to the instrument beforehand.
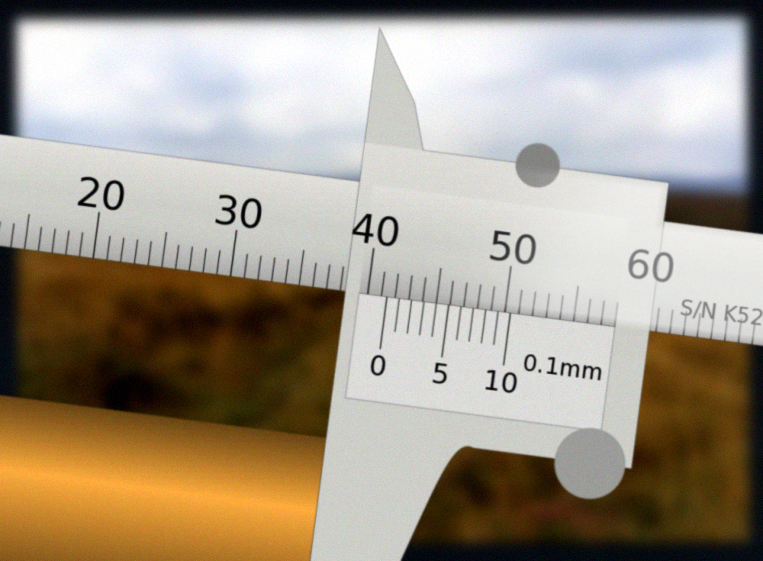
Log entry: 41.4 mm
